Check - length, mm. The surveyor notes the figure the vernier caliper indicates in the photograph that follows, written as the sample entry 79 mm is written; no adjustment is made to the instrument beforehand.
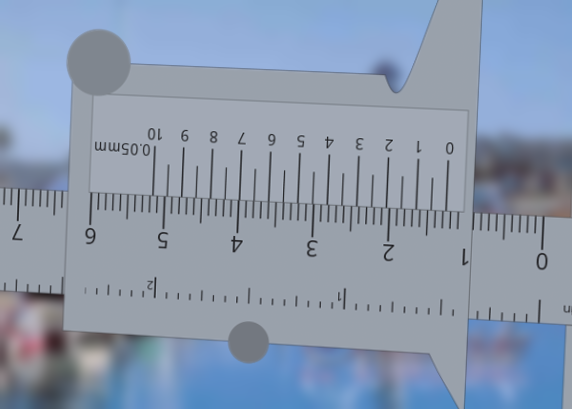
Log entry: 12.6 mm
